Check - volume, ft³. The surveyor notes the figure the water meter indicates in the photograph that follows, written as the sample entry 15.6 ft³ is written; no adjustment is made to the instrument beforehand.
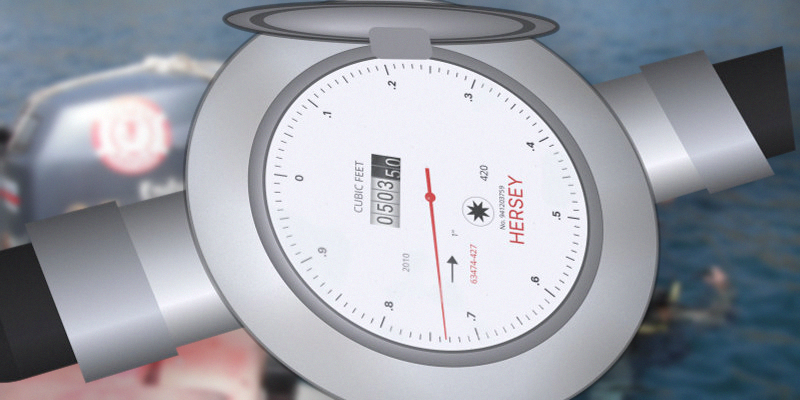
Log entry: 50349.73 ft³
